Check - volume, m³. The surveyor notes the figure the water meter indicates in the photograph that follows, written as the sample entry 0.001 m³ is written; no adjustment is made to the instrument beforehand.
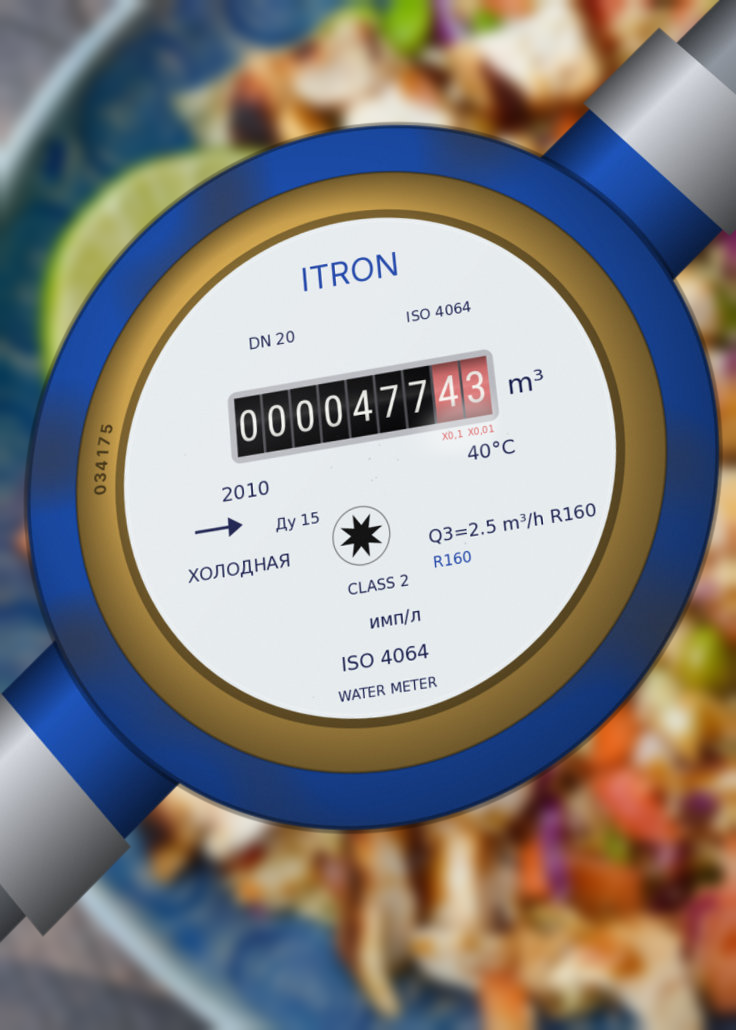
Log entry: 477.43 m³
